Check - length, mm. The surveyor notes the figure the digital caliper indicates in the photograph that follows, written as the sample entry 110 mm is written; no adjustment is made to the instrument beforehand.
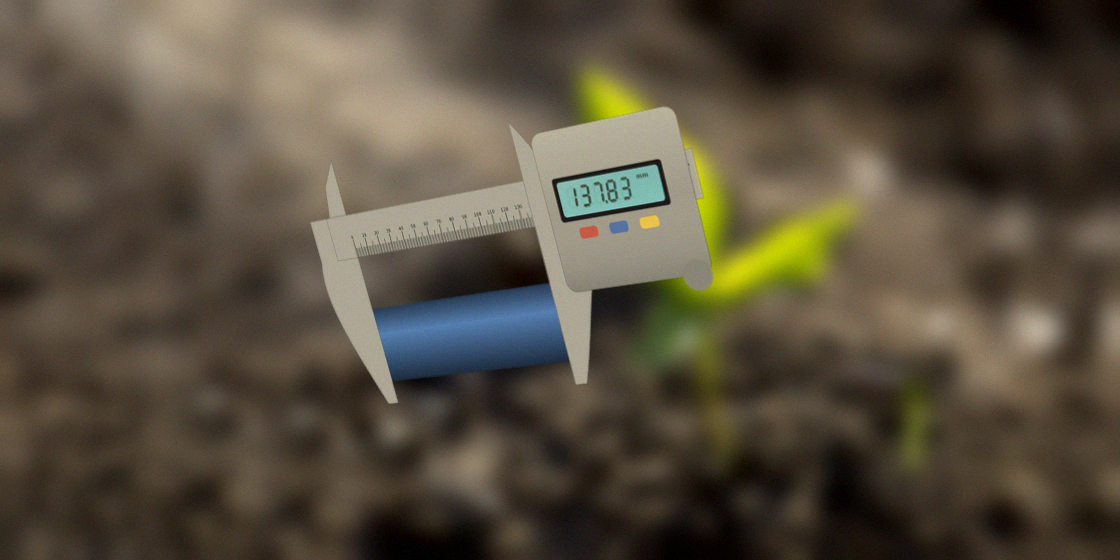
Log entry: 137.83 mm
